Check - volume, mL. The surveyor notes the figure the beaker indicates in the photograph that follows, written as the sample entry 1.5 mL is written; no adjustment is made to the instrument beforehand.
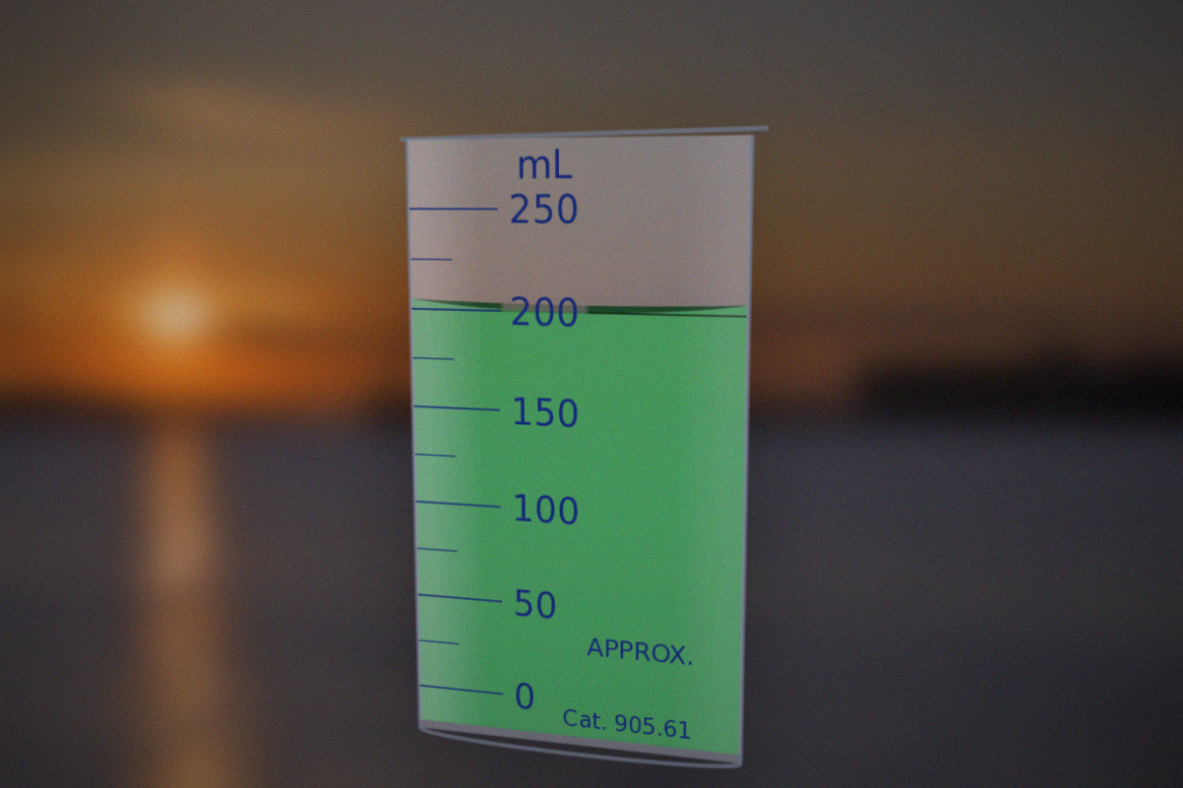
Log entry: 200 mL
